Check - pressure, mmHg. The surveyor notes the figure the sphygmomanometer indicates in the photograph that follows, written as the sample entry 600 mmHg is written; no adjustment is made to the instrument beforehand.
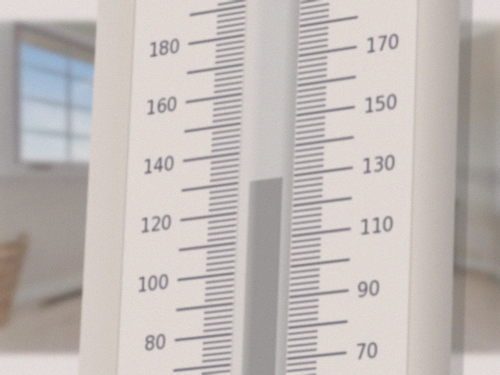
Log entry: 130 mmHg
